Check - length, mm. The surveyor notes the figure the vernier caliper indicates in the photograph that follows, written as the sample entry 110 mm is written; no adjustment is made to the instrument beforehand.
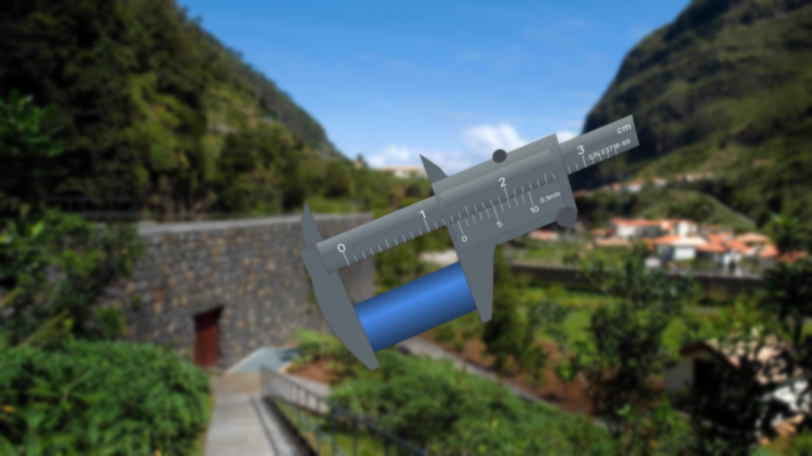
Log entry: 13.6 mm
